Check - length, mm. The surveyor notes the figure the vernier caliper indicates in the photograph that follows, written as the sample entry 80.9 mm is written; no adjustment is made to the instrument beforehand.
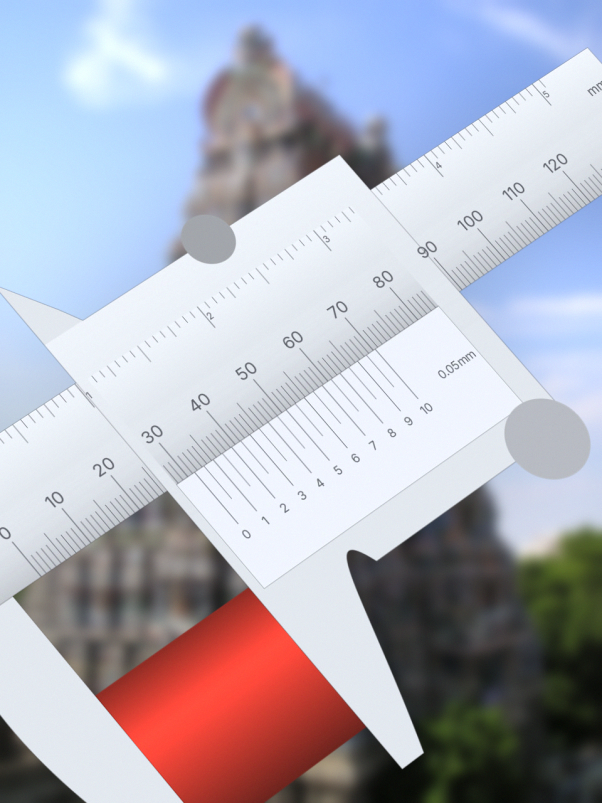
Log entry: 31.4 mm
